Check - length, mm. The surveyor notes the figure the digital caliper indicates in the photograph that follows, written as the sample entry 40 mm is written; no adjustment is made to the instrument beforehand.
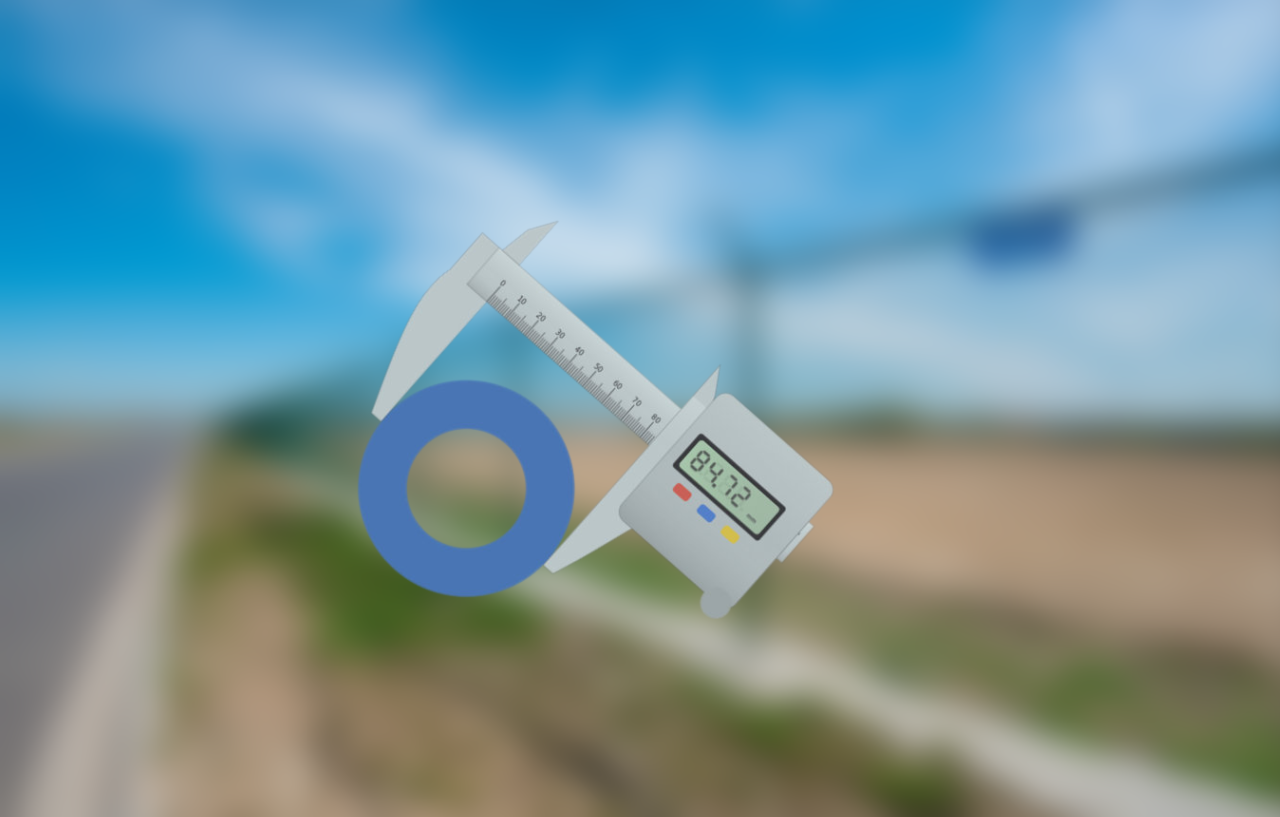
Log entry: 84.72 mm
